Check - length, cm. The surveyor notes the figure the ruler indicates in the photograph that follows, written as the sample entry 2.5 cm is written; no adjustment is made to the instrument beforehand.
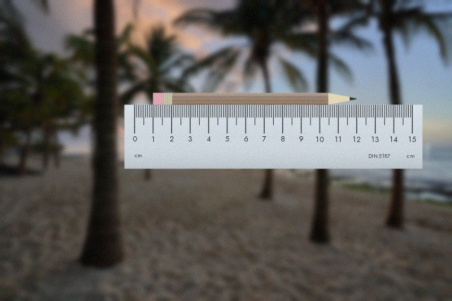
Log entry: 11 cm
